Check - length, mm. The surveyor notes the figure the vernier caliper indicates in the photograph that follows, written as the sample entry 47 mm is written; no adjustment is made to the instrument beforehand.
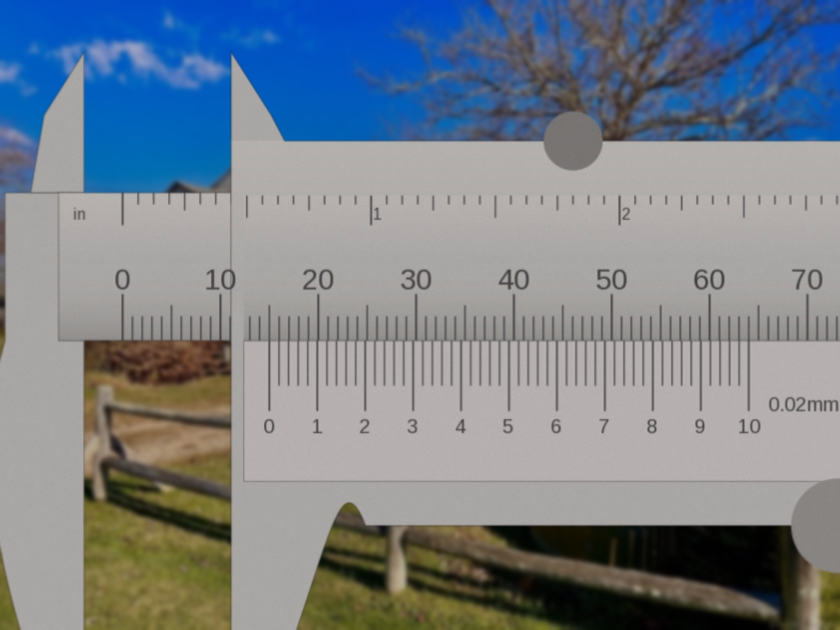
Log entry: 15.0 mm
